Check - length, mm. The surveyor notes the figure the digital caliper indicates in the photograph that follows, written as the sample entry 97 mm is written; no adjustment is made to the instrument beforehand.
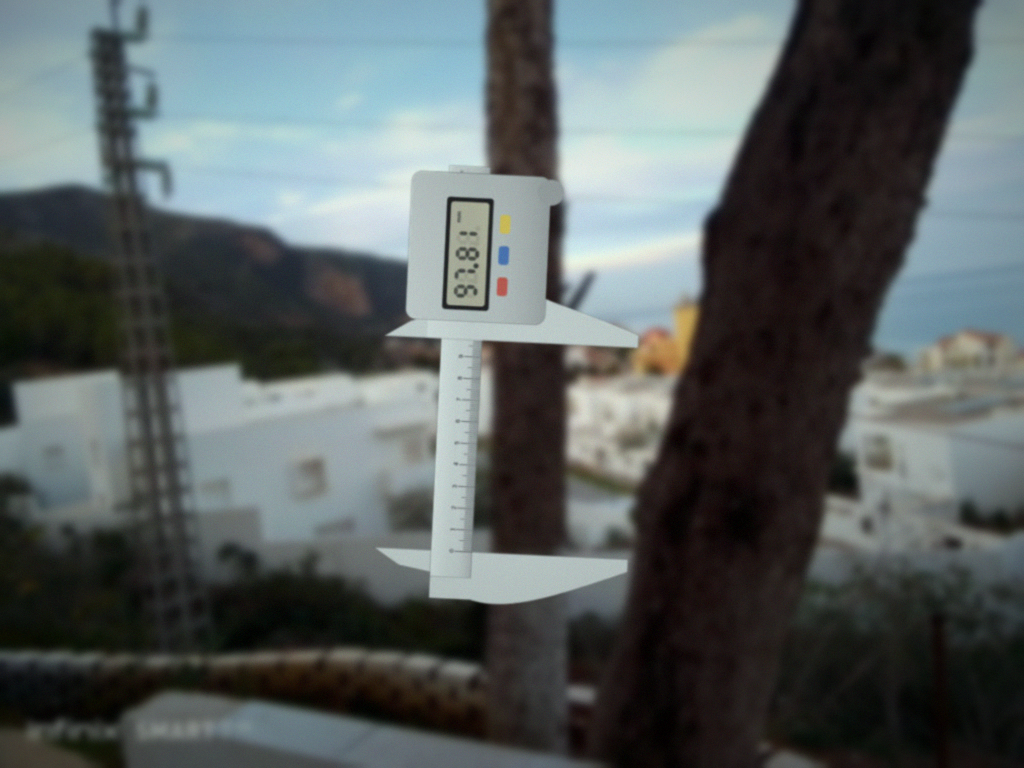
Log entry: 97.81 mm
